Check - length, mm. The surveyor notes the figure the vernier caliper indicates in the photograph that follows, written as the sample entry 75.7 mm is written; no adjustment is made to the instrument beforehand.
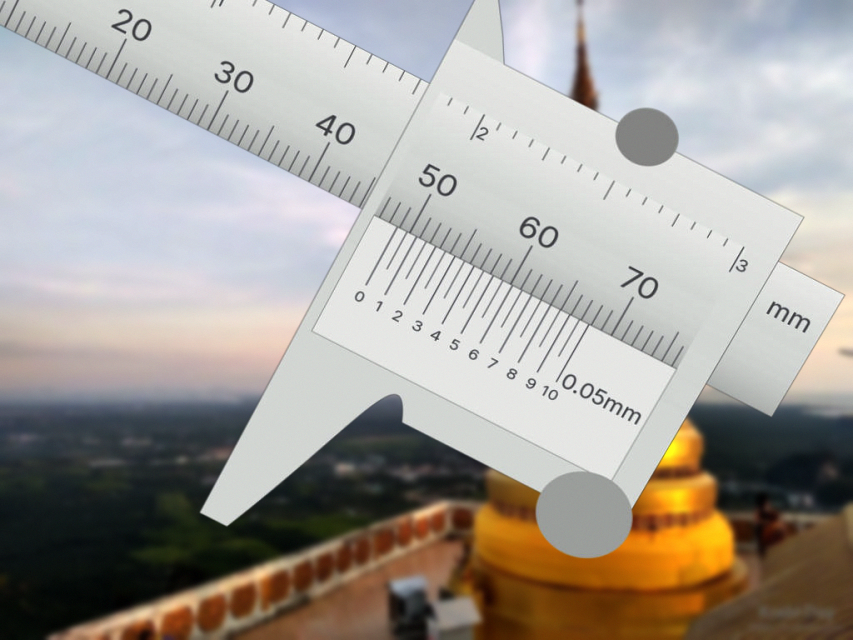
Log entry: 48.8 mm
